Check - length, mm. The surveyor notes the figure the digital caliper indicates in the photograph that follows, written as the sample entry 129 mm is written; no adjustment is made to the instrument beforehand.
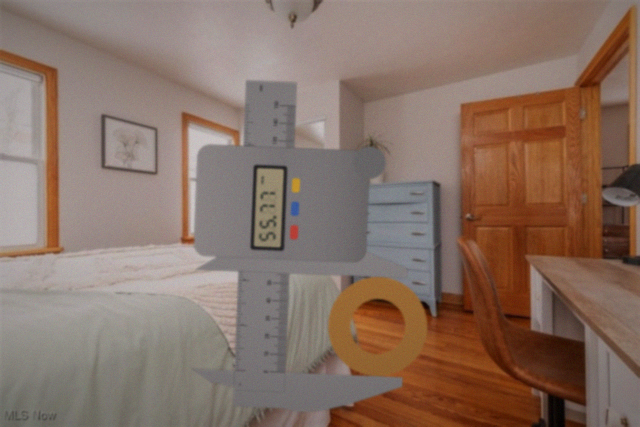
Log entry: 55.77 mm
